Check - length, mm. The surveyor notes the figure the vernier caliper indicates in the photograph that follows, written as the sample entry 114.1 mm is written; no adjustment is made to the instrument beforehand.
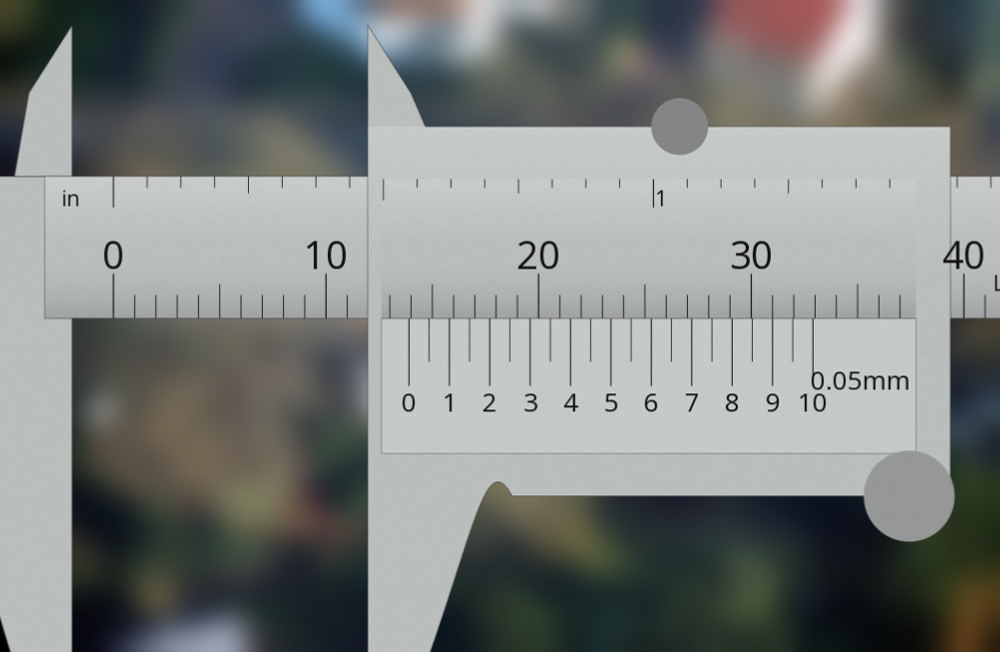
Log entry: 13.9 mm
